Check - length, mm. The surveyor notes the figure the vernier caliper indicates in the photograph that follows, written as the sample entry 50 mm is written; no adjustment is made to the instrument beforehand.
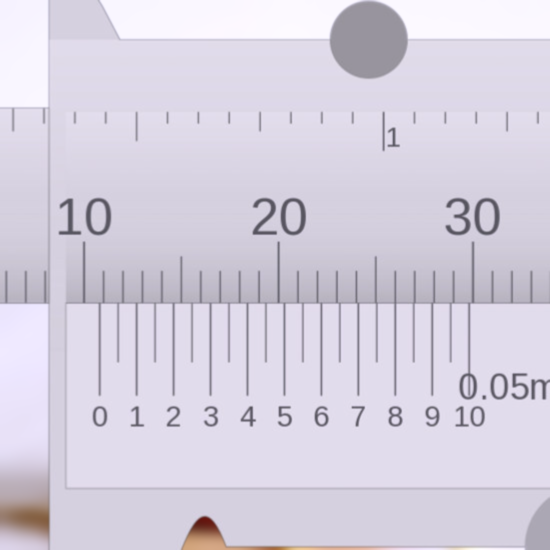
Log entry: 10.8 mm
